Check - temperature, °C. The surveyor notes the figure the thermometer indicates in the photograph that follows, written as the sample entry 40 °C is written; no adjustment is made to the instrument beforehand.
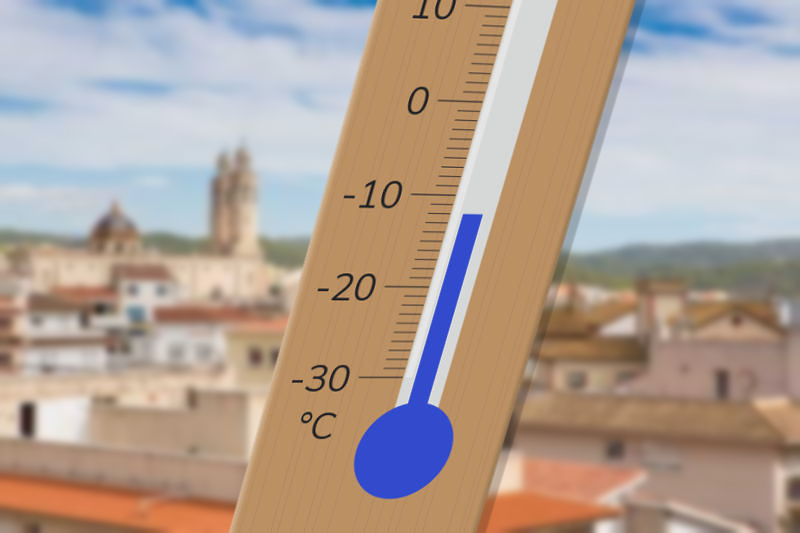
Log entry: -12 °C
